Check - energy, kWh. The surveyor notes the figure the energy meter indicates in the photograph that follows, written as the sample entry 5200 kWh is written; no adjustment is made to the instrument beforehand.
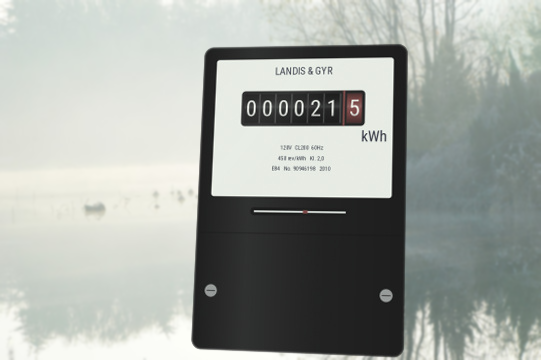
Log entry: 21.5 kWh
